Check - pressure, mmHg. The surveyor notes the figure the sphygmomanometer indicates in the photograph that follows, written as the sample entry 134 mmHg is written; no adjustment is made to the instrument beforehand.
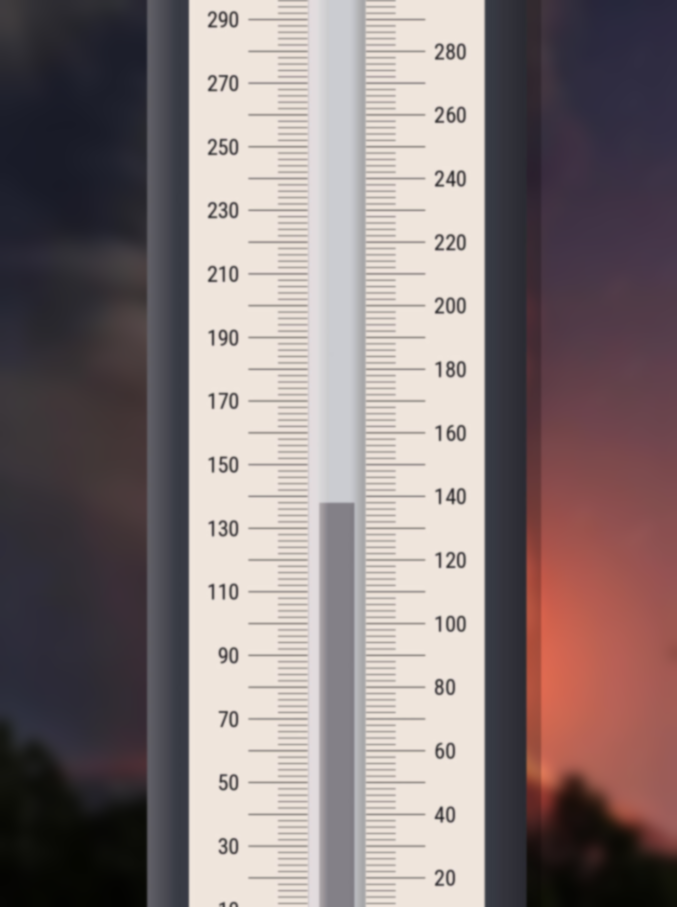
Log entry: 138 mmHg
